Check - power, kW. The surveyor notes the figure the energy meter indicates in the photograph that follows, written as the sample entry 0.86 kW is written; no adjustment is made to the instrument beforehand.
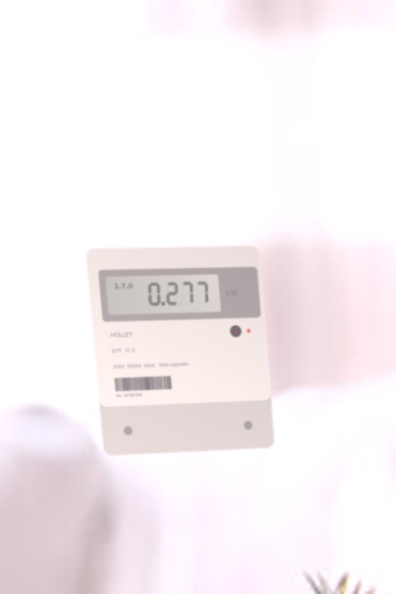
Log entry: 0.277 kW
